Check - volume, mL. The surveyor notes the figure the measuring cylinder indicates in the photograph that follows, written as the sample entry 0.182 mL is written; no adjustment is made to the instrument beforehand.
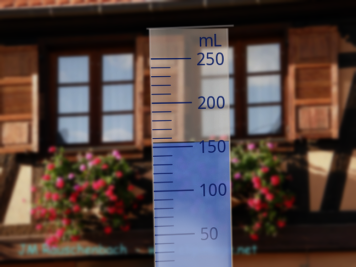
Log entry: 155 mL
